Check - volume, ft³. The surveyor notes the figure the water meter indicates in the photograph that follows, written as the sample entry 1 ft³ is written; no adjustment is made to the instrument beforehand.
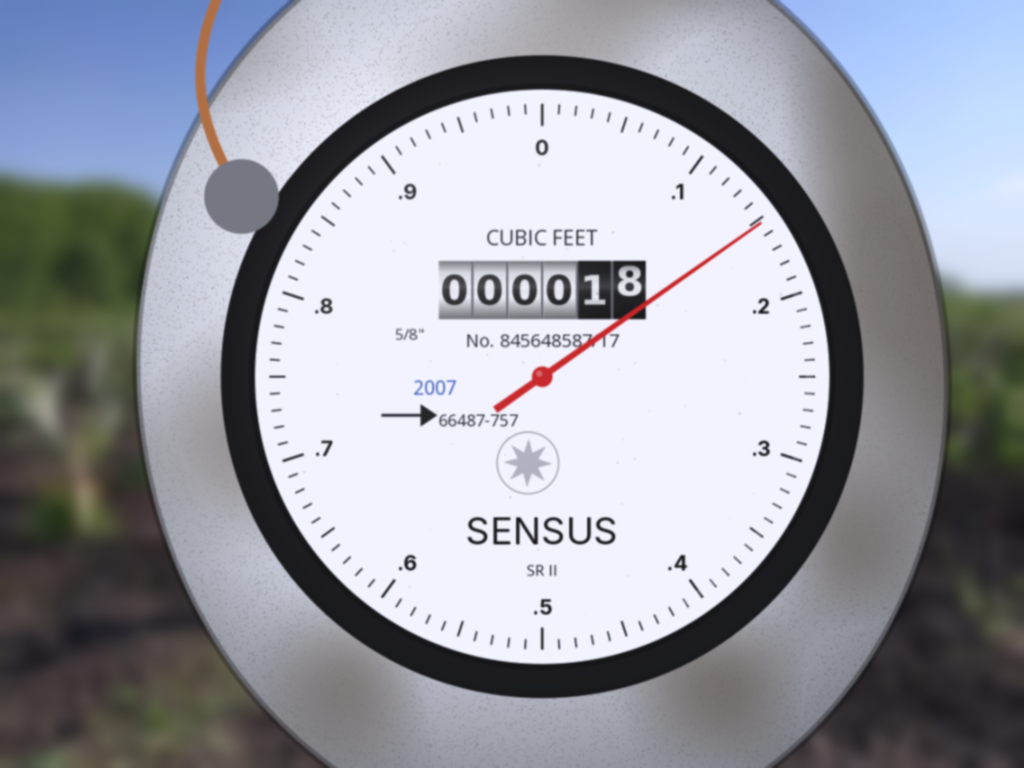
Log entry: 18.15 ft³
